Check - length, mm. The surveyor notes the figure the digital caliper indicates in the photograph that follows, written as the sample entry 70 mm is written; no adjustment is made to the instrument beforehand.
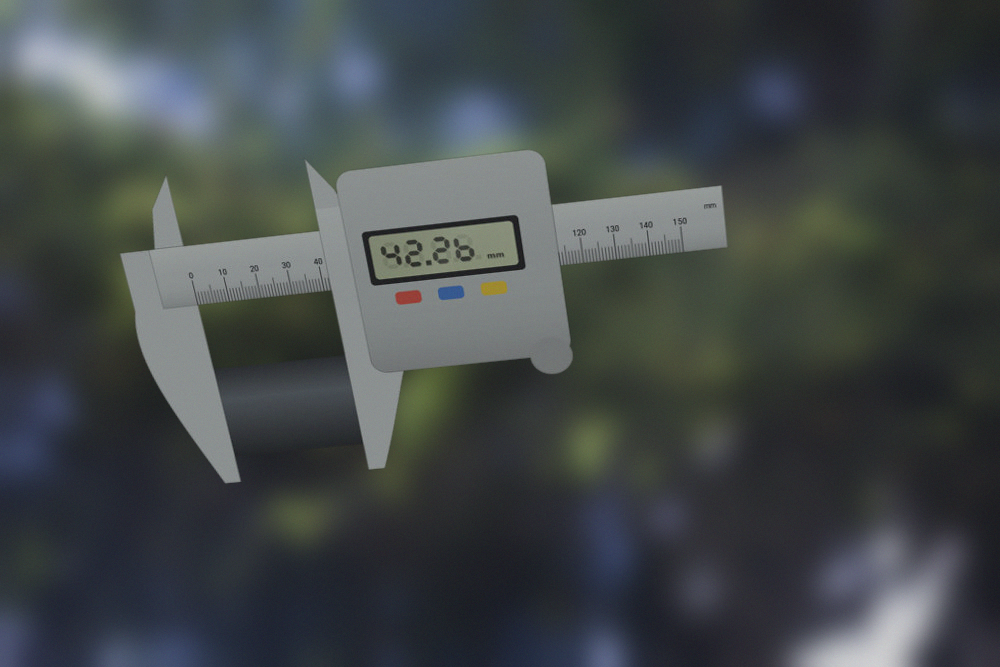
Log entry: 42.26 mm
